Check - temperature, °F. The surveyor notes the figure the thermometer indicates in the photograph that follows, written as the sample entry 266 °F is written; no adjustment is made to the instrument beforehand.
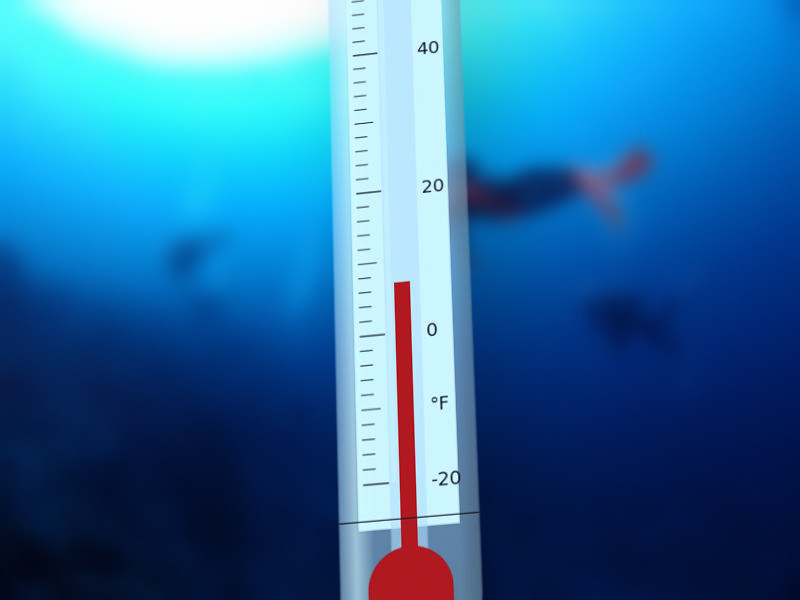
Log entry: 7 °F
